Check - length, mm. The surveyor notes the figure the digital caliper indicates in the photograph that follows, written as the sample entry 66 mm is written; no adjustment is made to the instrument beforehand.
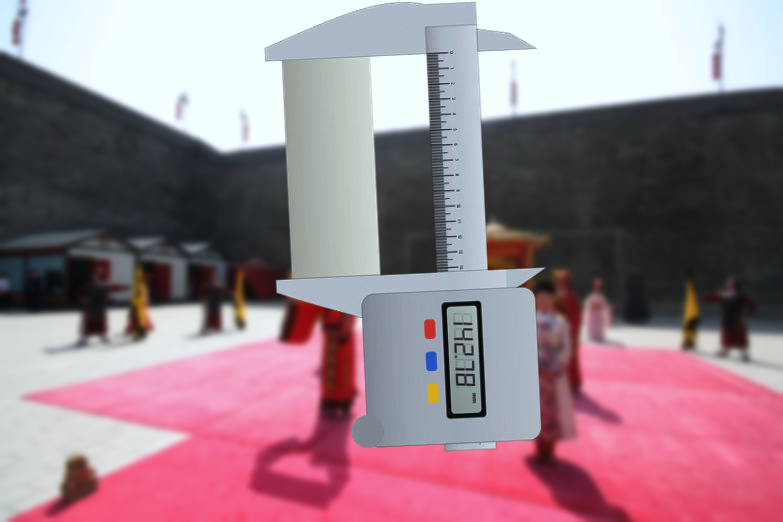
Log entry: 142.78 mm
